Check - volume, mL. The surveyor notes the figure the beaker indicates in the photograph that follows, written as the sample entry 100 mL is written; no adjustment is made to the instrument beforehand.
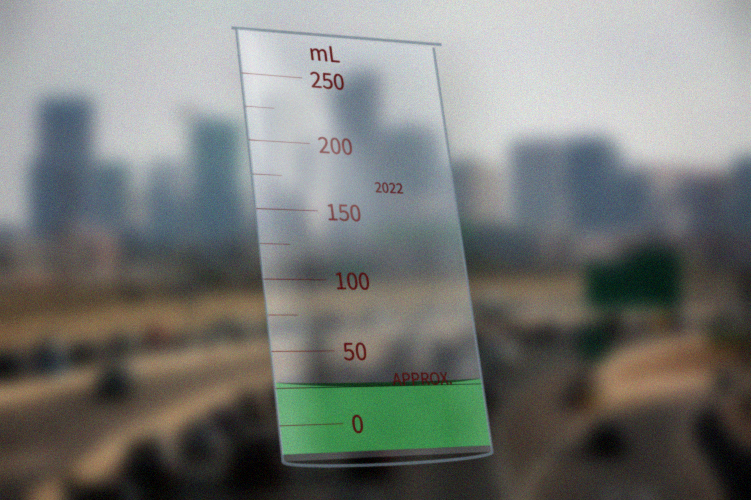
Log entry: 25 mL
